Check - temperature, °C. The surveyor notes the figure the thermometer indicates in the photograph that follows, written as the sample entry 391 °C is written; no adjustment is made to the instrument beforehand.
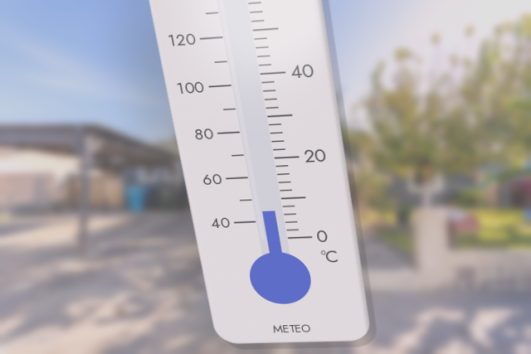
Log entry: 7 °C
